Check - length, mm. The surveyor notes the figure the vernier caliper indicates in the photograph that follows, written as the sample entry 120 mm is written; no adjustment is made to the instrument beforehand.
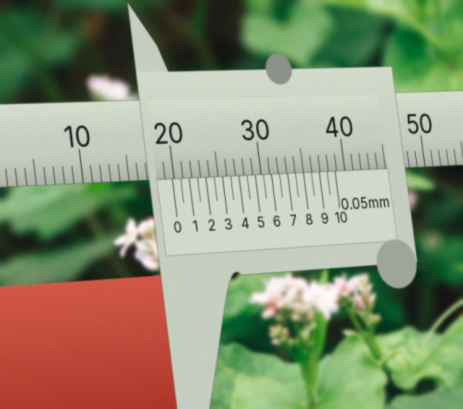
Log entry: 19.8 mm
